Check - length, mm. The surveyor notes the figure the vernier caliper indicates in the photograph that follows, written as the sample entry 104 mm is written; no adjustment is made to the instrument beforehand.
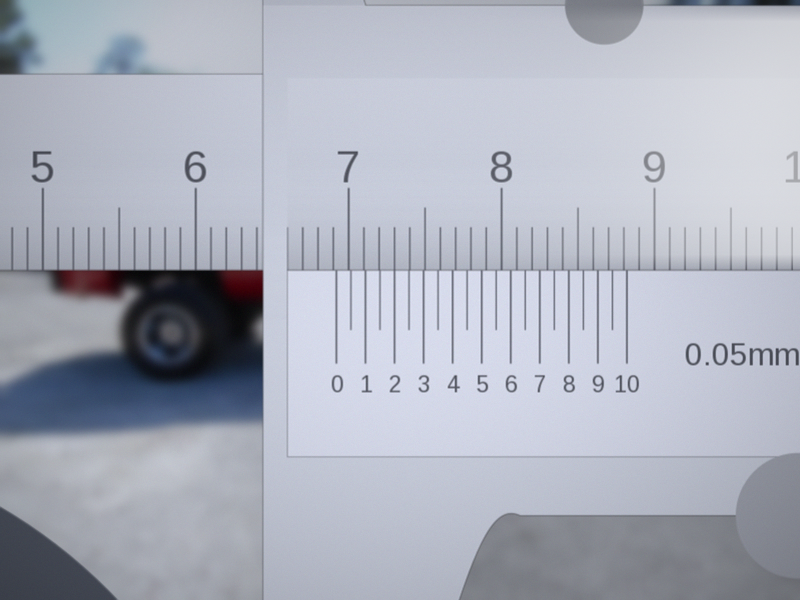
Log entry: 69.2 mm
